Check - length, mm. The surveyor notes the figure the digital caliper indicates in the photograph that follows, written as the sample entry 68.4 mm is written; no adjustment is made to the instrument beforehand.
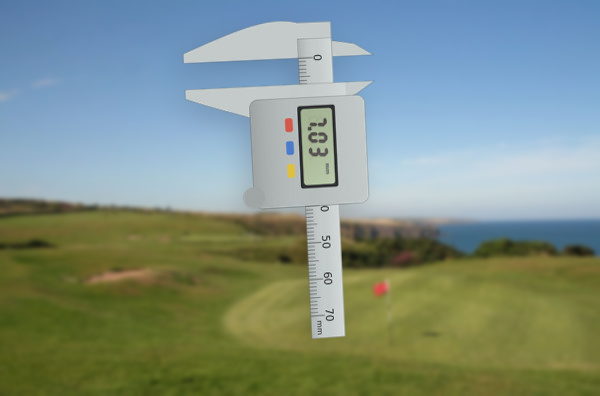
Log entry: 7.03 mm
